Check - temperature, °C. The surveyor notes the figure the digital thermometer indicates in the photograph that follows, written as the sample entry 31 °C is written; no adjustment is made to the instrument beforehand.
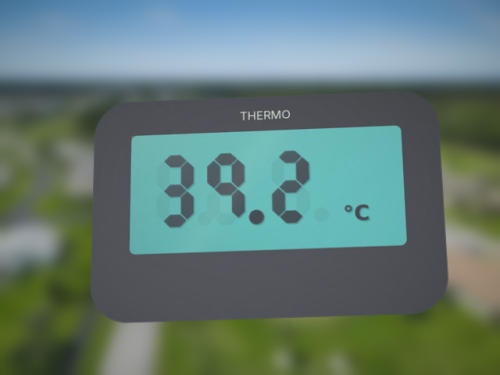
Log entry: 39.2 °C
